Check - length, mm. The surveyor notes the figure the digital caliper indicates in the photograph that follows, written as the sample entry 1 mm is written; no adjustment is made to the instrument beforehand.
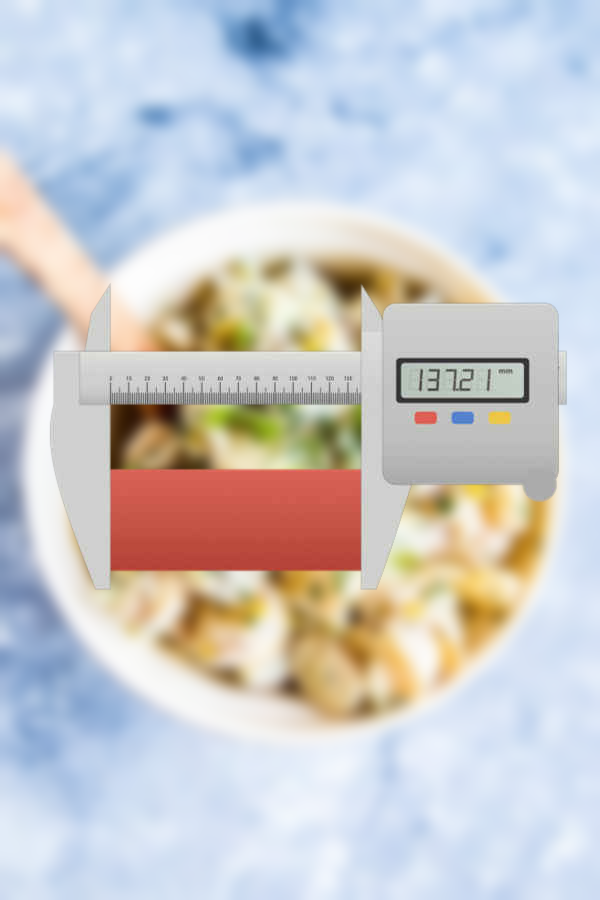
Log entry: 137.21 mm
